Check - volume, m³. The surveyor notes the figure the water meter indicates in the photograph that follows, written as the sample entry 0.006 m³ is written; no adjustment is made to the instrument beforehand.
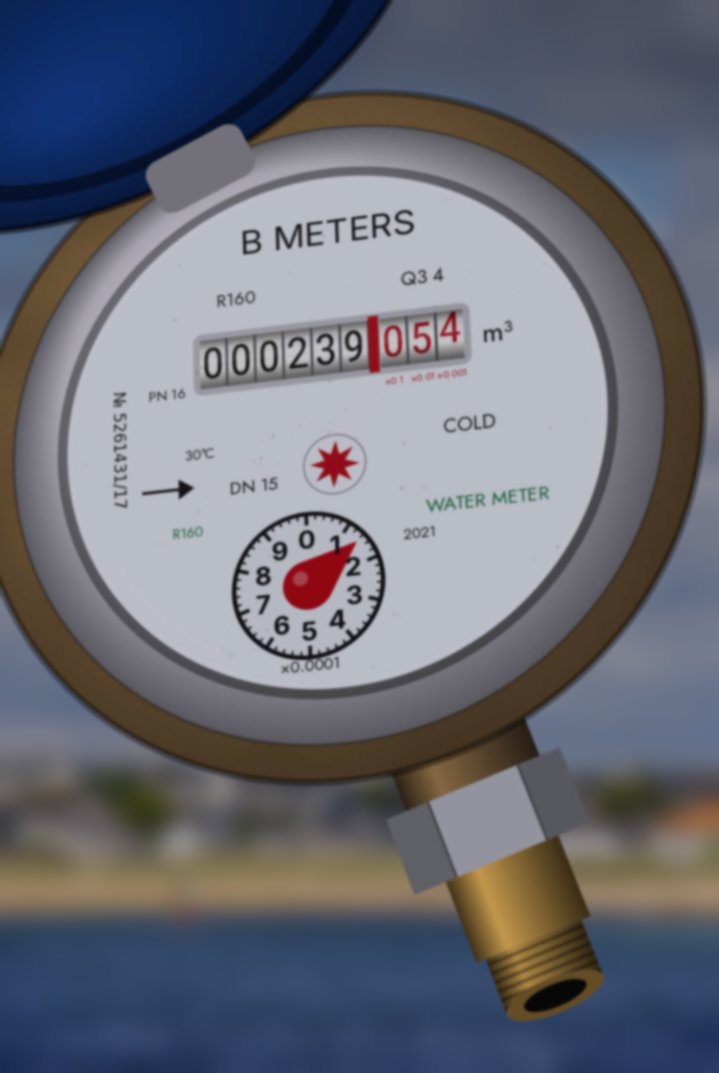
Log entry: 239.0541 m³
